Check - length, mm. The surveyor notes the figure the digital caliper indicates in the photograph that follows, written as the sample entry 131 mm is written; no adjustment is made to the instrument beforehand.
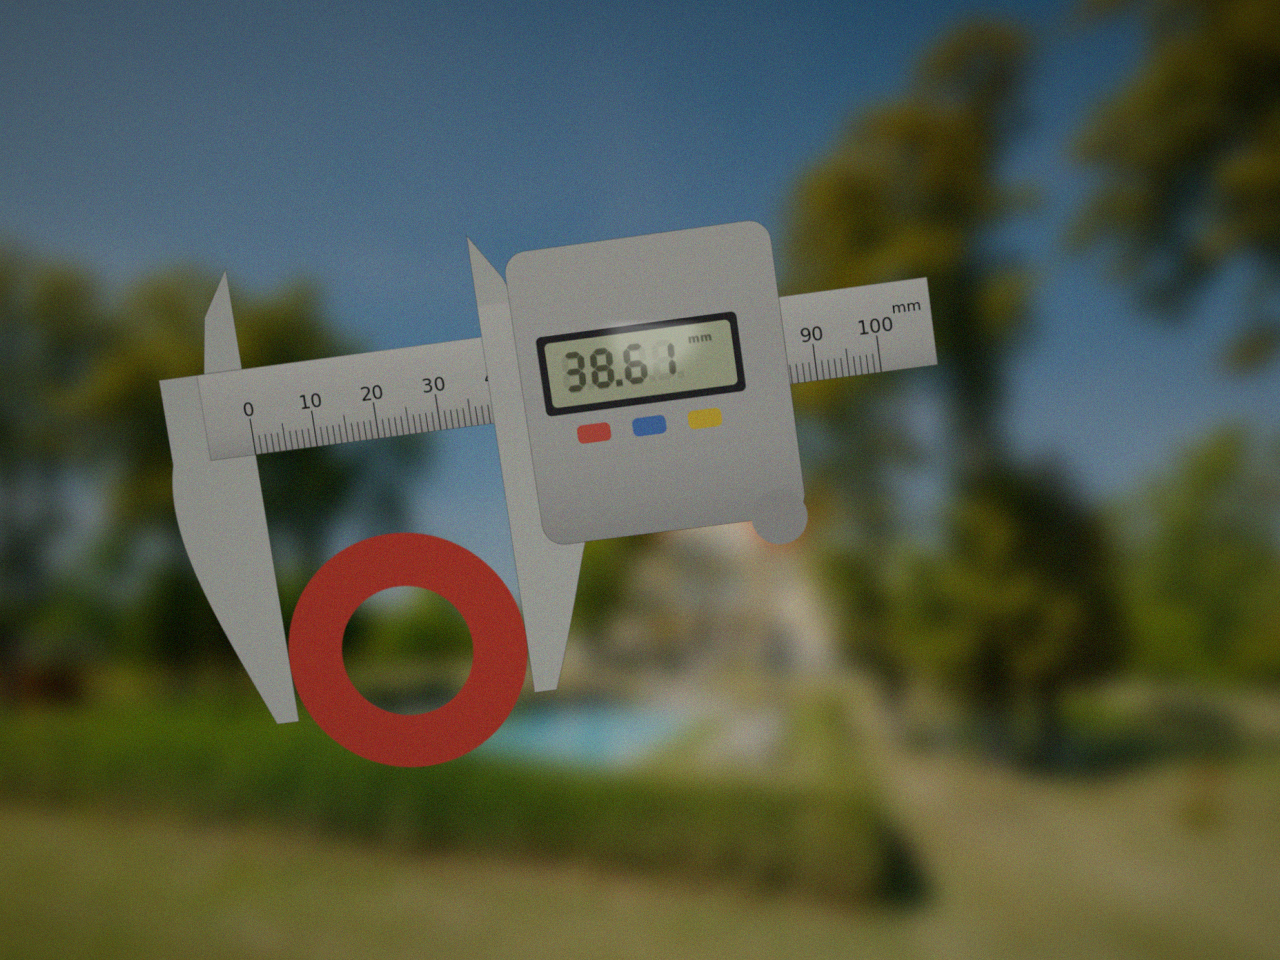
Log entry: 38.61 mm
